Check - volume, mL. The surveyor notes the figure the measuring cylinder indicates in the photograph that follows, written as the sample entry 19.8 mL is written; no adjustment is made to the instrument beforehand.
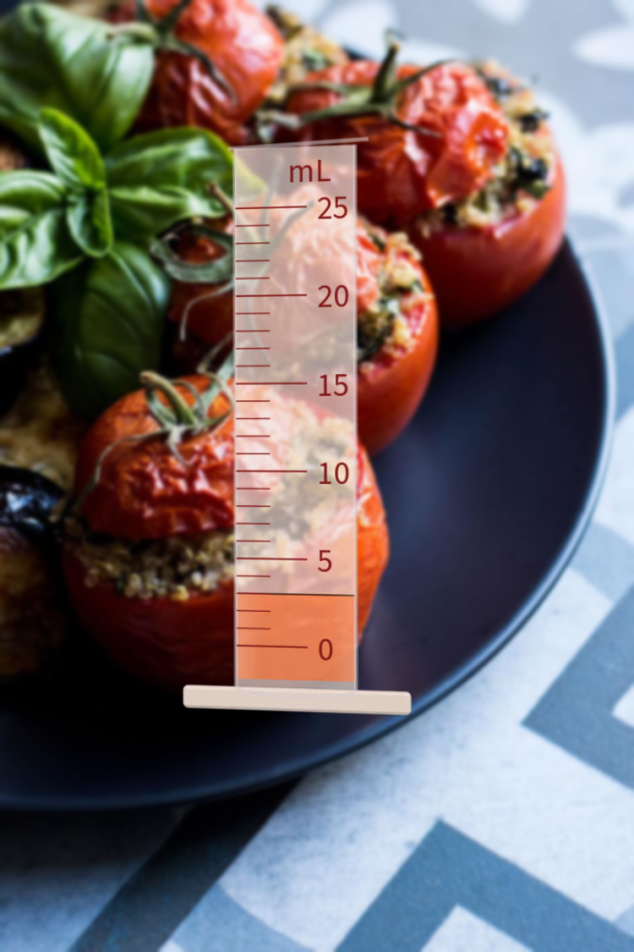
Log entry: 3 mL
